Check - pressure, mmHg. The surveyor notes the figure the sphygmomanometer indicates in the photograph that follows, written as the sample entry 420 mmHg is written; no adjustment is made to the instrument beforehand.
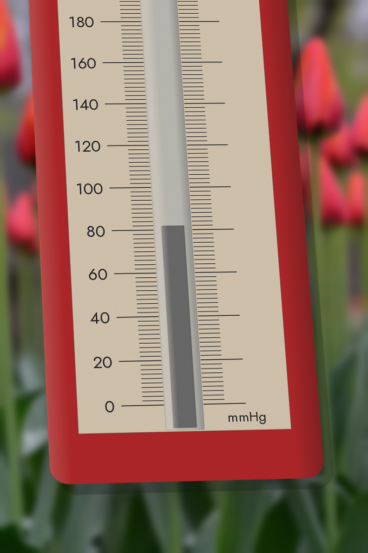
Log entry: 82 mmHg
